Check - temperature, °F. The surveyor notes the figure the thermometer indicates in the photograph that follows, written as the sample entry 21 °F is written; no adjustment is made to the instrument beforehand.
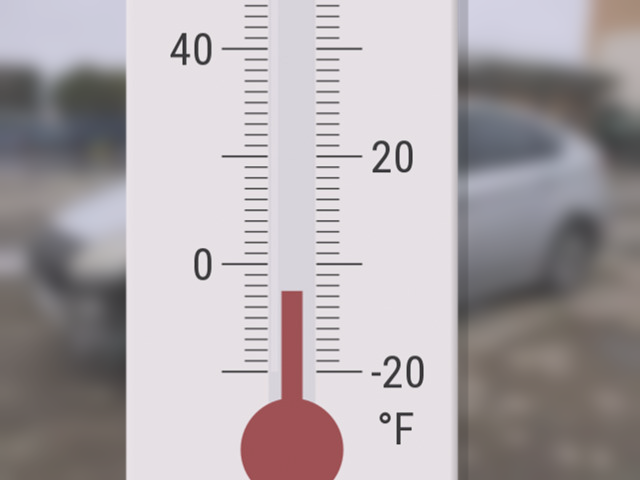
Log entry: -5 °F
